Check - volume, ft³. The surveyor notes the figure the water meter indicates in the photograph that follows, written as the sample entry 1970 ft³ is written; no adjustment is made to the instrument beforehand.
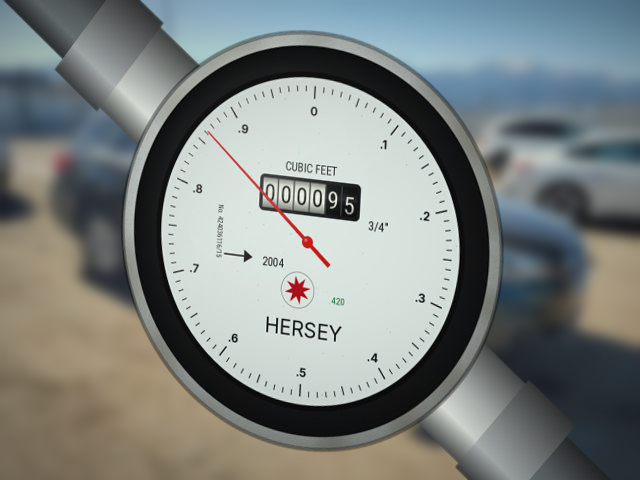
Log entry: 94.86 ft³
